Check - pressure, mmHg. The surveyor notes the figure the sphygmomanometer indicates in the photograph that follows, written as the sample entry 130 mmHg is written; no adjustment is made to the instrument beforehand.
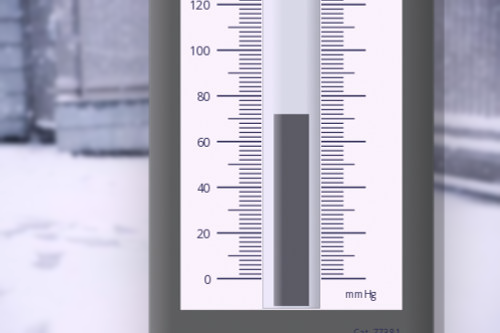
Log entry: 72 mmHg
